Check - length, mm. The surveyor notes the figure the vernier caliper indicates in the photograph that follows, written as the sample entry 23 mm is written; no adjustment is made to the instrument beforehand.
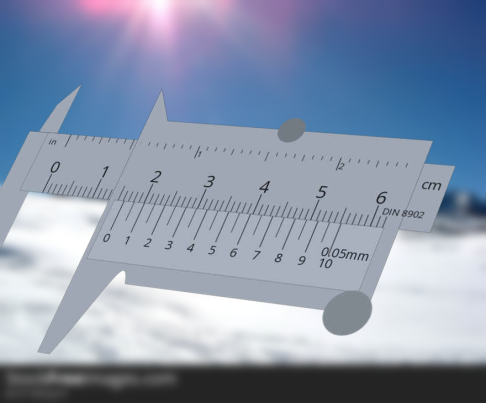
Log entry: 16.2 mm
